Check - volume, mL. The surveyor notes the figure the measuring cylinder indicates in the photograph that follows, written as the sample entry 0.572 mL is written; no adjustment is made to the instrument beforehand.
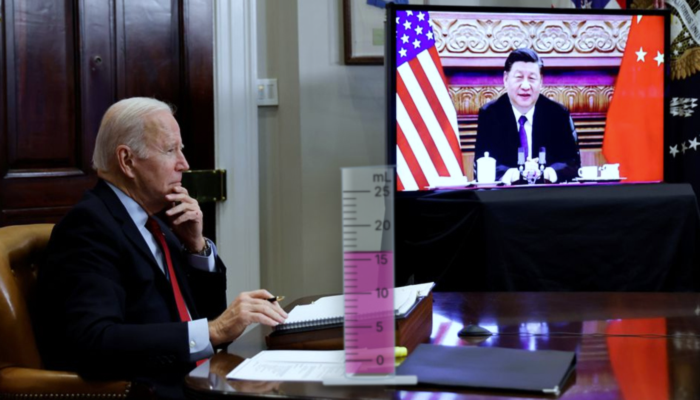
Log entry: 16 mL
